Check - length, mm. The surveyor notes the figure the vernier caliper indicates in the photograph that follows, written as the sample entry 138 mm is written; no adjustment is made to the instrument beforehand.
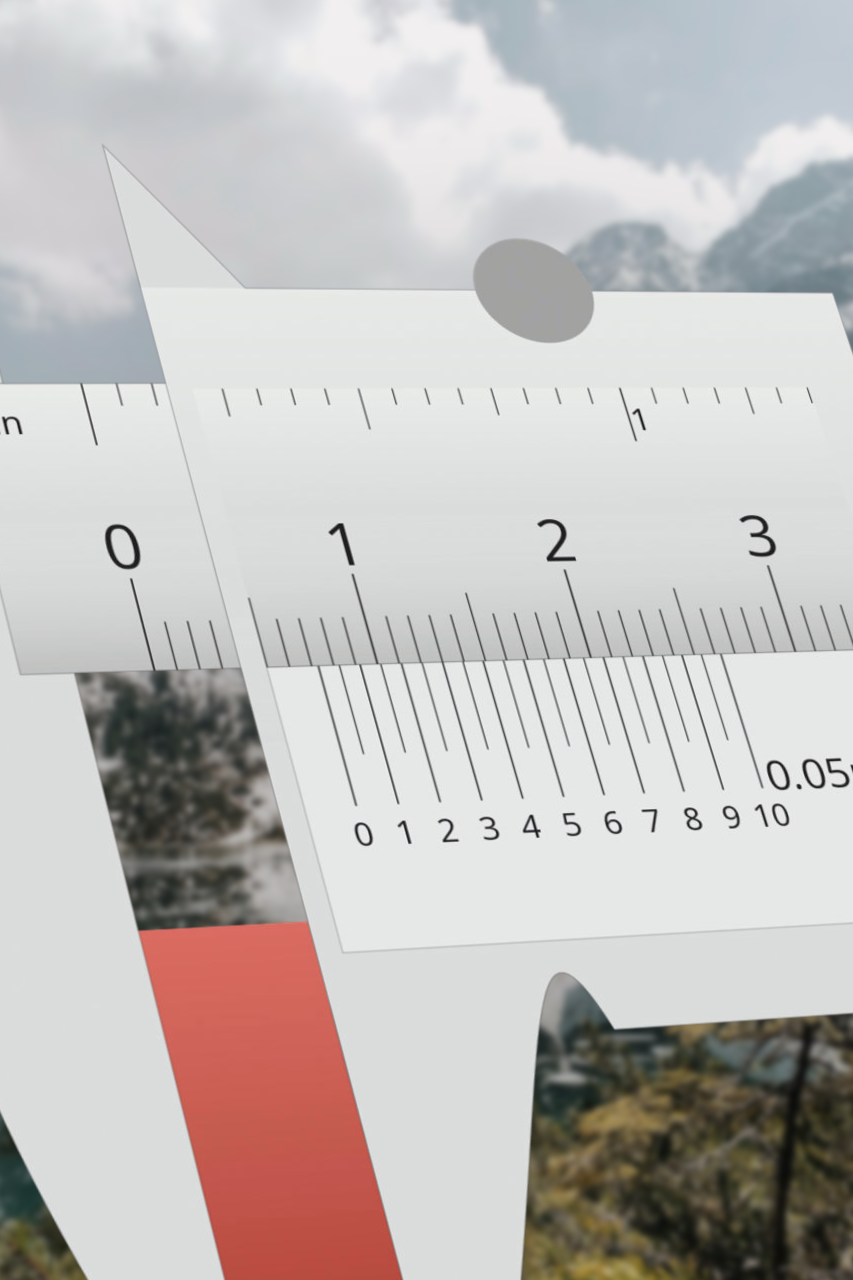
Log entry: 7.3 mm
